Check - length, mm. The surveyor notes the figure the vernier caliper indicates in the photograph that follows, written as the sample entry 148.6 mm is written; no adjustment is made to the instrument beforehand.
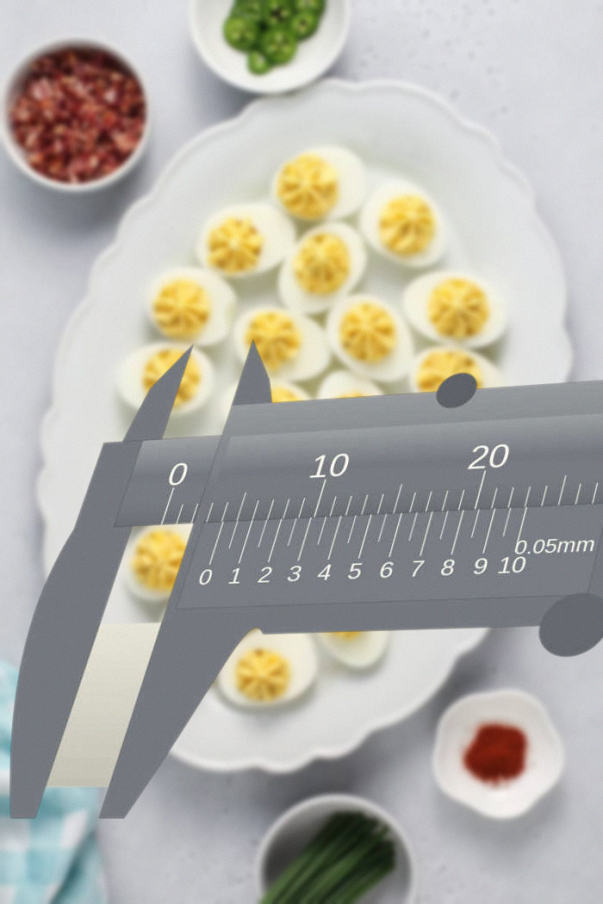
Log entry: 4.1 mm
